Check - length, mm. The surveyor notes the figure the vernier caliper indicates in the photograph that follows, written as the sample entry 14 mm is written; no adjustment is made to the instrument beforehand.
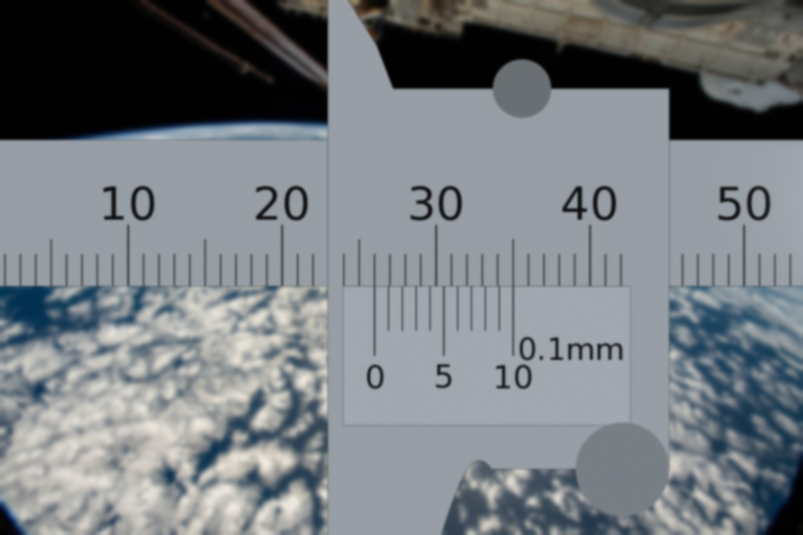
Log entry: 26.0 mm
